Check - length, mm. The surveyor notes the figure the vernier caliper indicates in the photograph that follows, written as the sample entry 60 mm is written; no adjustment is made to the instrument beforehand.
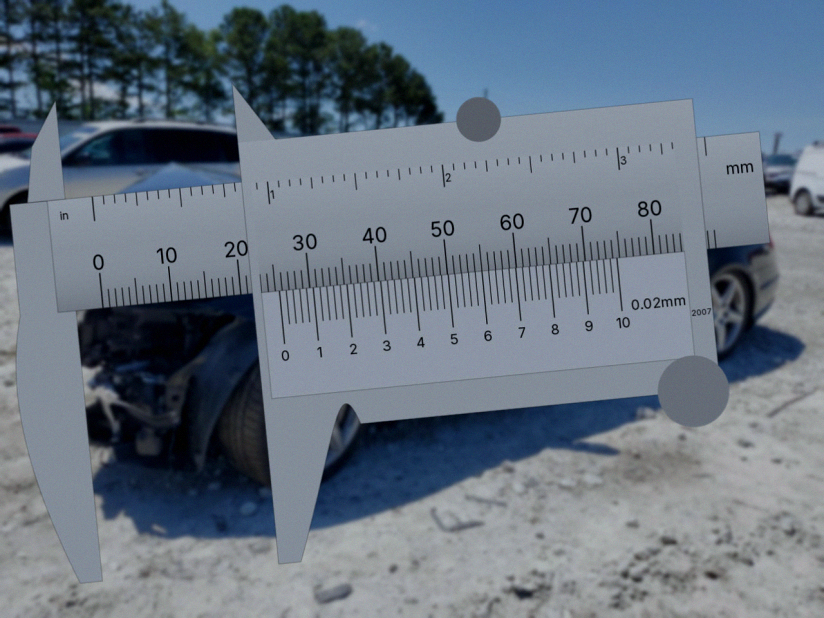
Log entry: 25.6 mm
